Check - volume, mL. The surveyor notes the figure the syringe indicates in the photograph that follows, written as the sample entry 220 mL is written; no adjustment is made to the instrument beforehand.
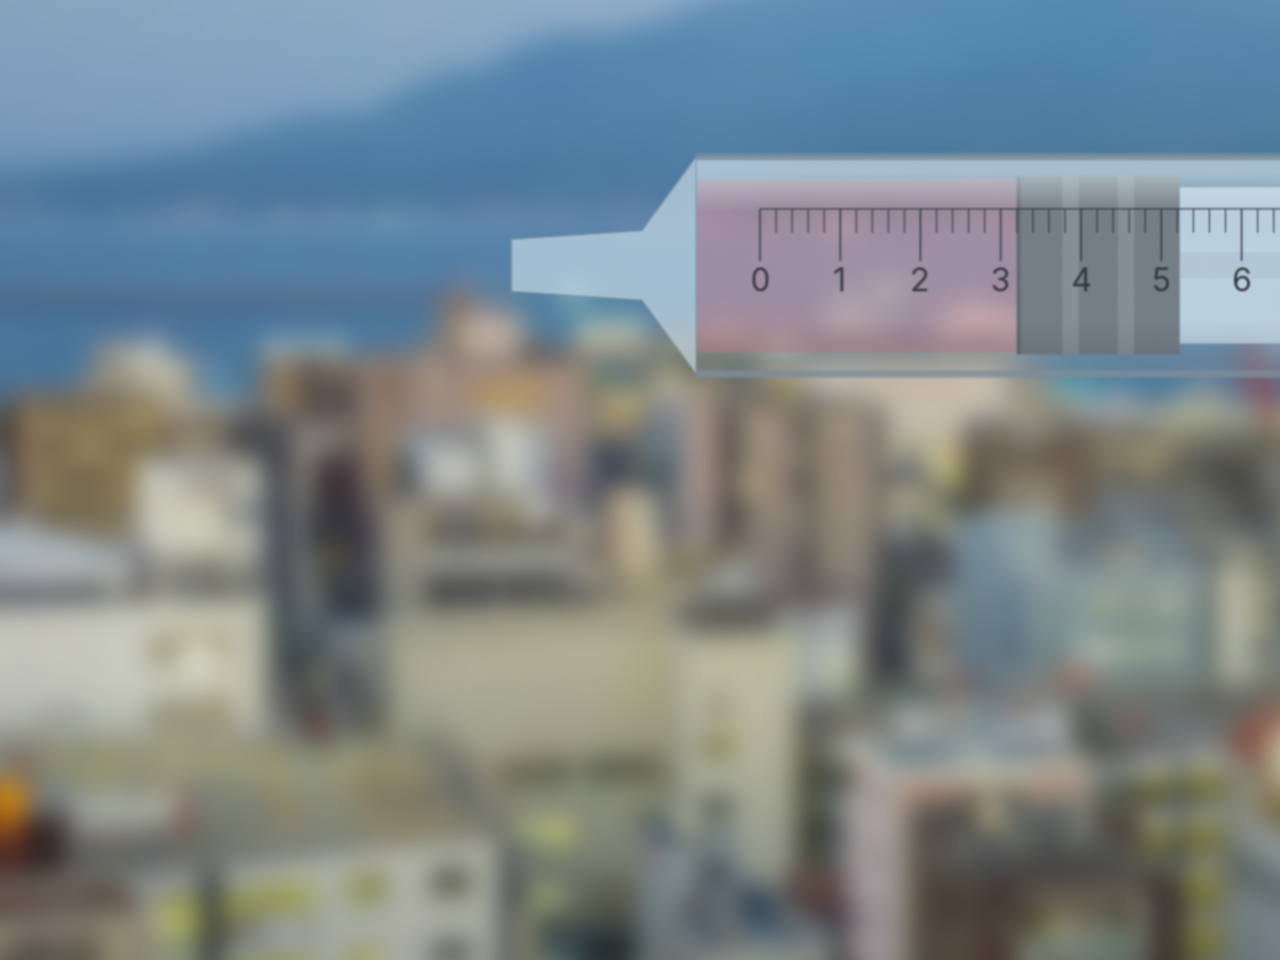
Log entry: 3.2 mL
